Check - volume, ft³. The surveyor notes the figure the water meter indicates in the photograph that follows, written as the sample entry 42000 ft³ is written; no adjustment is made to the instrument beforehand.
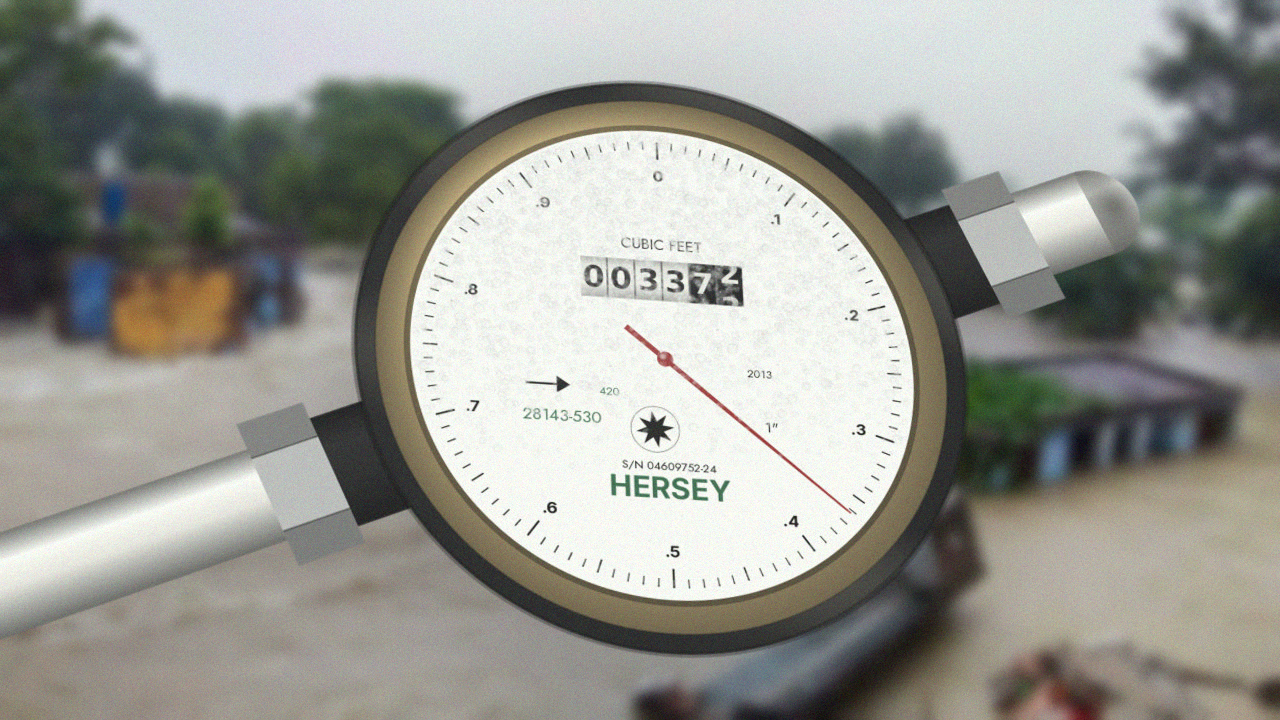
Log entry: 3372.36 ft³
